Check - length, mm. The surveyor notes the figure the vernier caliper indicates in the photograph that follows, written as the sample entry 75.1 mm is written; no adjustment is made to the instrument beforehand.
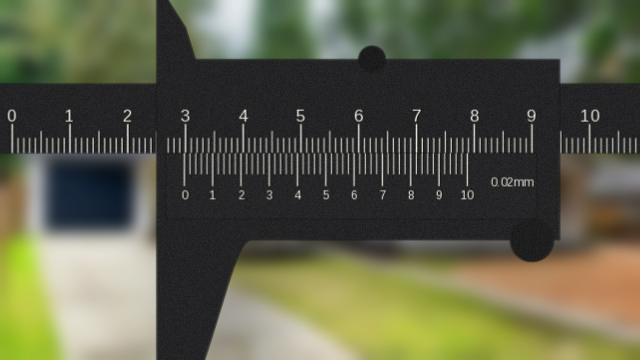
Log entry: 29.8 mm
